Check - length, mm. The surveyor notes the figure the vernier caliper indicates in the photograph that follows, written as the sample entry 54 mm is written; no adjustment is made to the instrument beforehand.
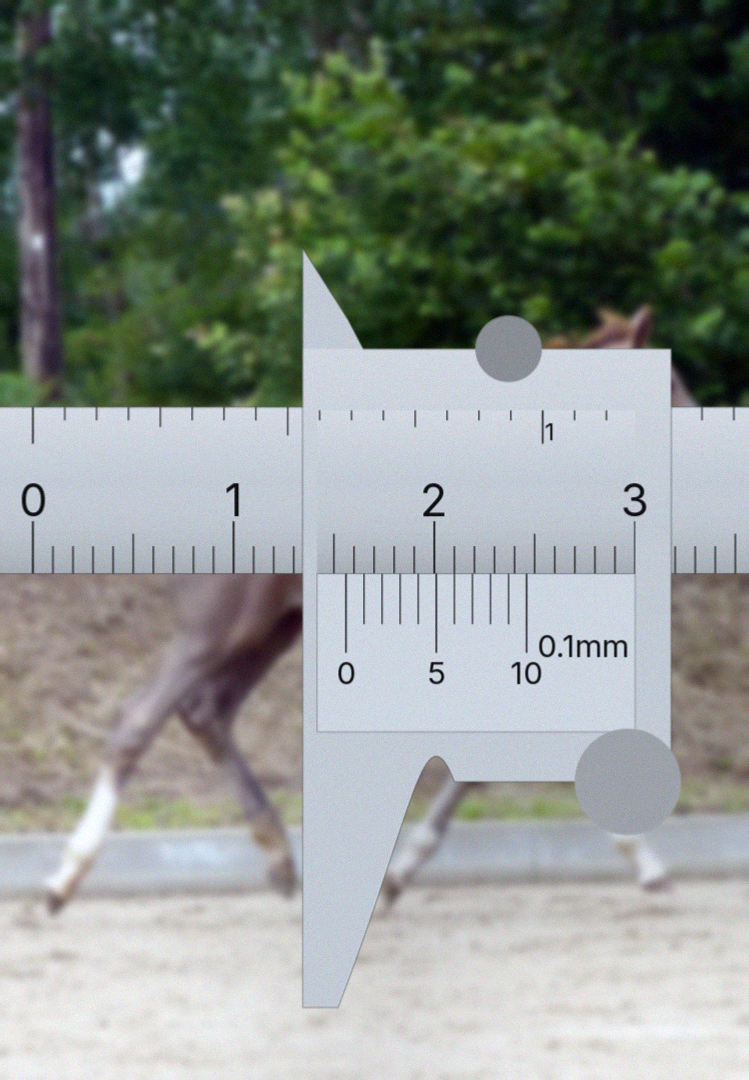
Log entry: 15.6 mm
